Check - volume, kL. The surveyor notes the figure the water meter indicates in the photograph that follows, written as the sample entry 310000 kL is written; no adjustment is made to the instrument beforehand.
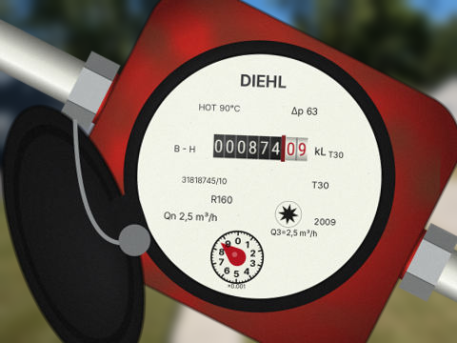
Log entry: 874.098 kL
